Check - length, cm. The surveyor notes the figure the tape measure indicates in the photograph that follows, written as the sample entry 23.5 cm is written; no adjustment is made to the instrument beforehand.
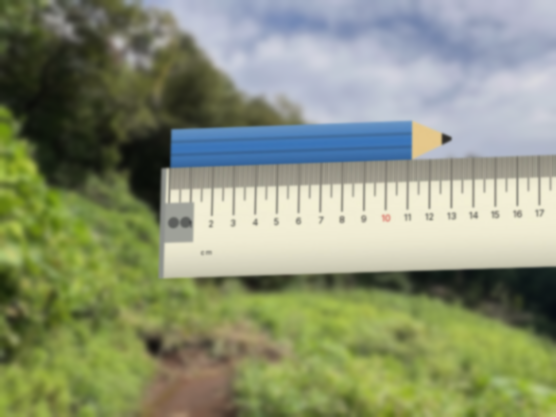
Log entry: 13 cm
